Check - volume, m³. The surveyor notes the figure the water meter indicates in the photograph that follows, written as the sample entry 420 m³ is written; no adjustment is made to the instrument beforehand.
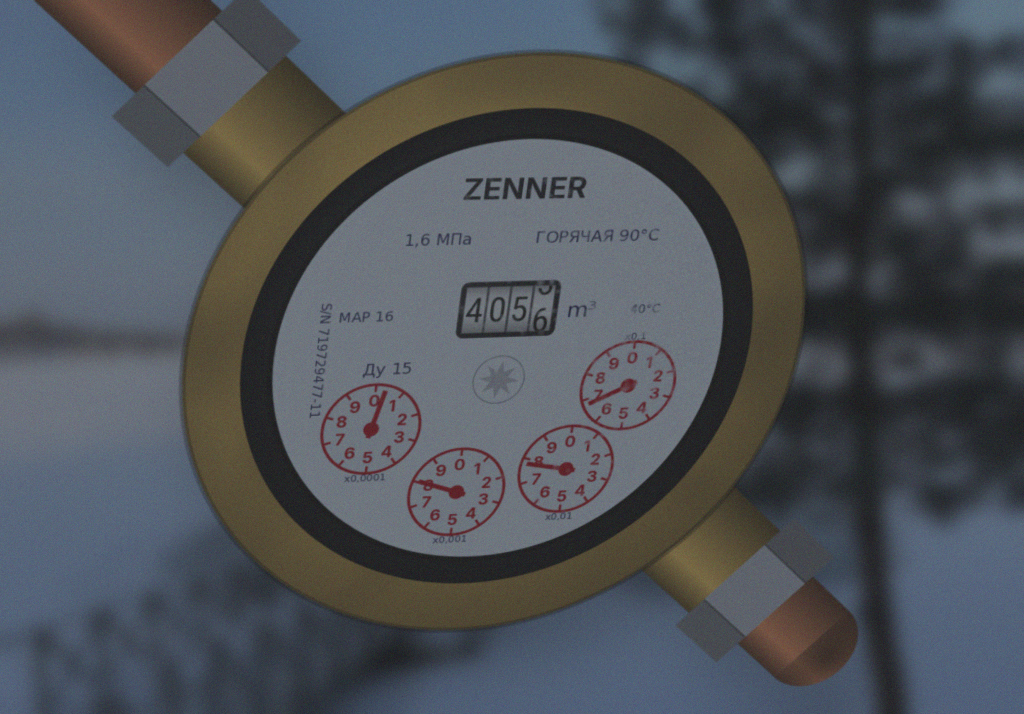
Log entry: 4055.6780 m³
